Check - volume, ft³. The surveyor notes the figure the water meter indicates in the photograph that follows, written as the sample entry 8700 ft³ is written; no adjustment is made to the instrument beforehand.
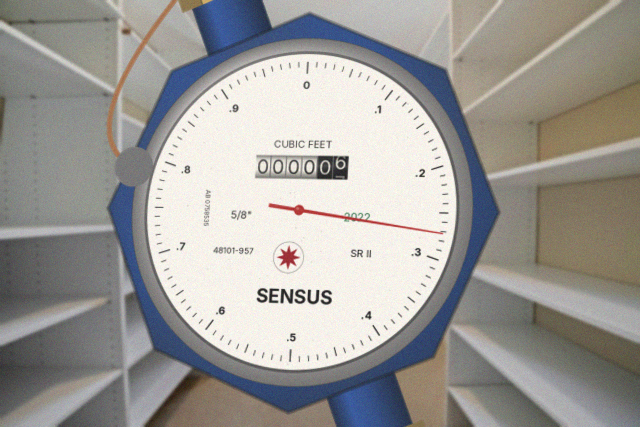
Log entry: 6.27 ft³
